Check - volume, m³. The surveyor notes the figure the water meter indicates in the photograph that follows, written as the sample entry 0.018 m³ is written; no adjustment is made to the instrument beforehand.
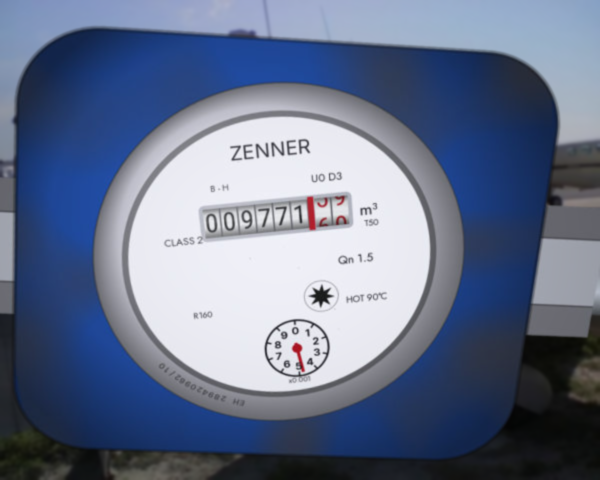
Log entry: 9771.594 m³
